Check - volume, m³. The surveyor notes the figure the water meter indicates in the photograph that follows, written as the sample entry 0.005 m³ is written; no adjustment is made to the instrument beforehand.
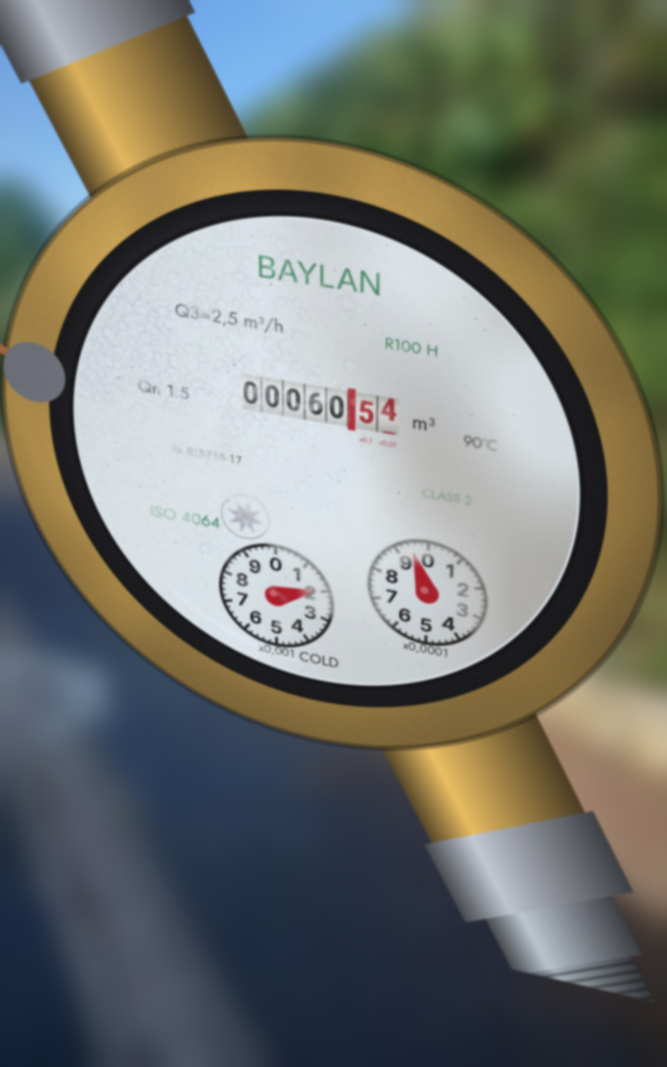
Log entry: 60.5419 m³
